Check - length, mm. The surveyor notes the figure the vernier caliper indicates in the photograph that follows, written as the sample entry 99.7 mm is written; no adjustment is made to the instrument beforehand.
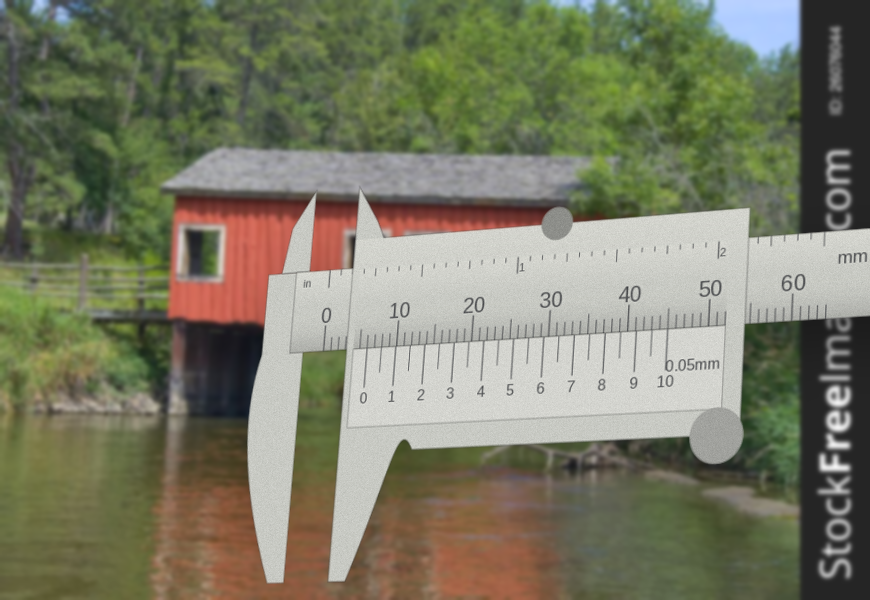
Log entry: 6.0 mm
